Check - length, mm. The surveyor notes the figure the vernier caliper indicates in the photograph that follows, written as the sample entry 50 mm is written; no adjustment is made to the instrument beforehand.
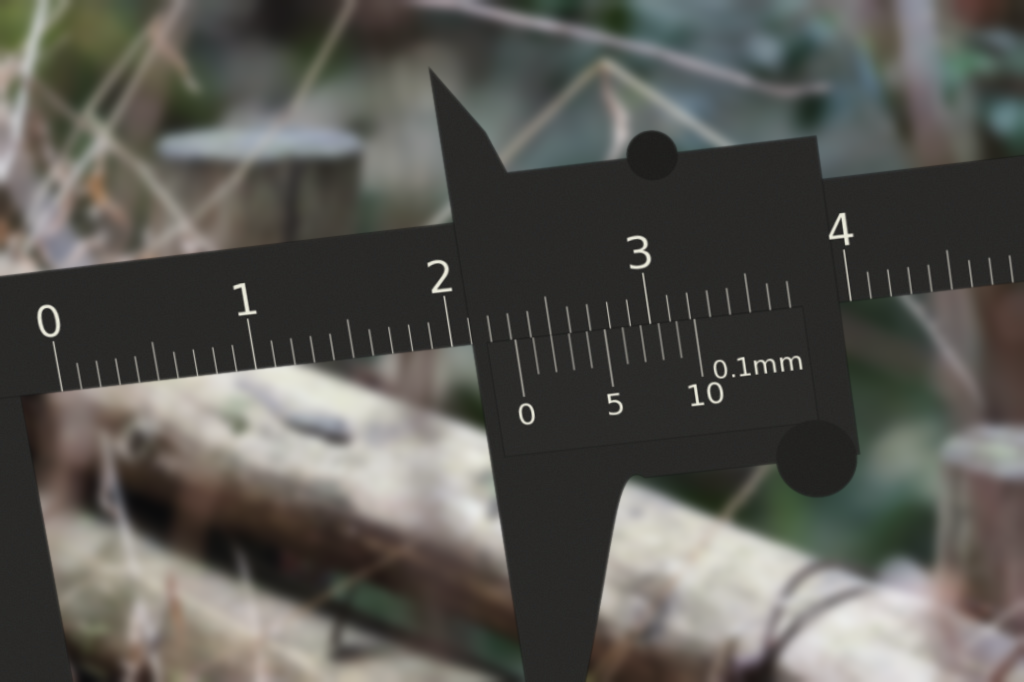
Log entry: 23.2 mm
